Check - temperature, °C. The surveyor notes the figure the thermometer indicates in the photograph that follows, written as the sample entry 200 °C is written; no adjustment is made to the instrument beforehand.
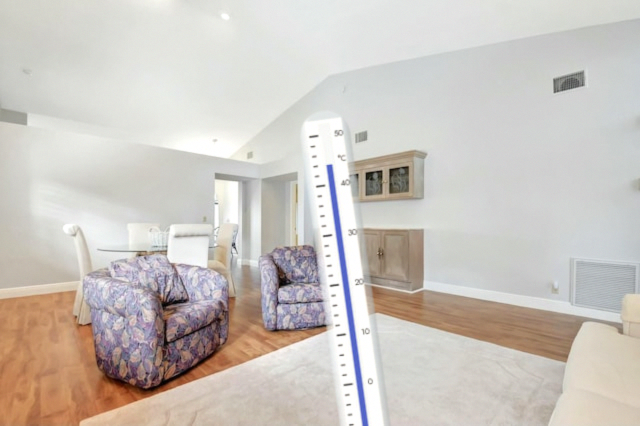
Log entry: 44 °C
